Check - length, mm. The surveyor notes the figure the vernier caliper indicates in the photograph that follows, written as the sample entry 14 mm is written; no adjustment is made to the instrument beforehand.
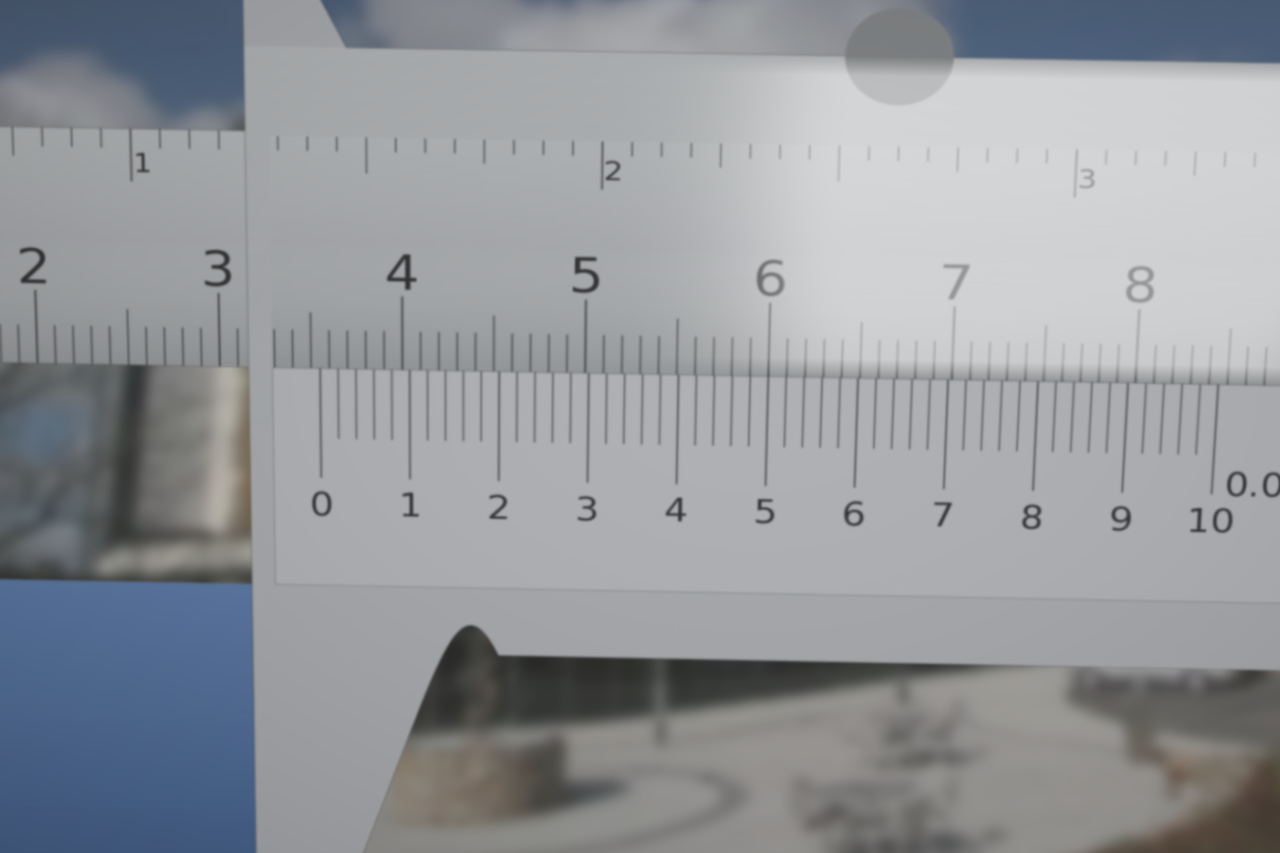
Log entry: 35.5 mm
